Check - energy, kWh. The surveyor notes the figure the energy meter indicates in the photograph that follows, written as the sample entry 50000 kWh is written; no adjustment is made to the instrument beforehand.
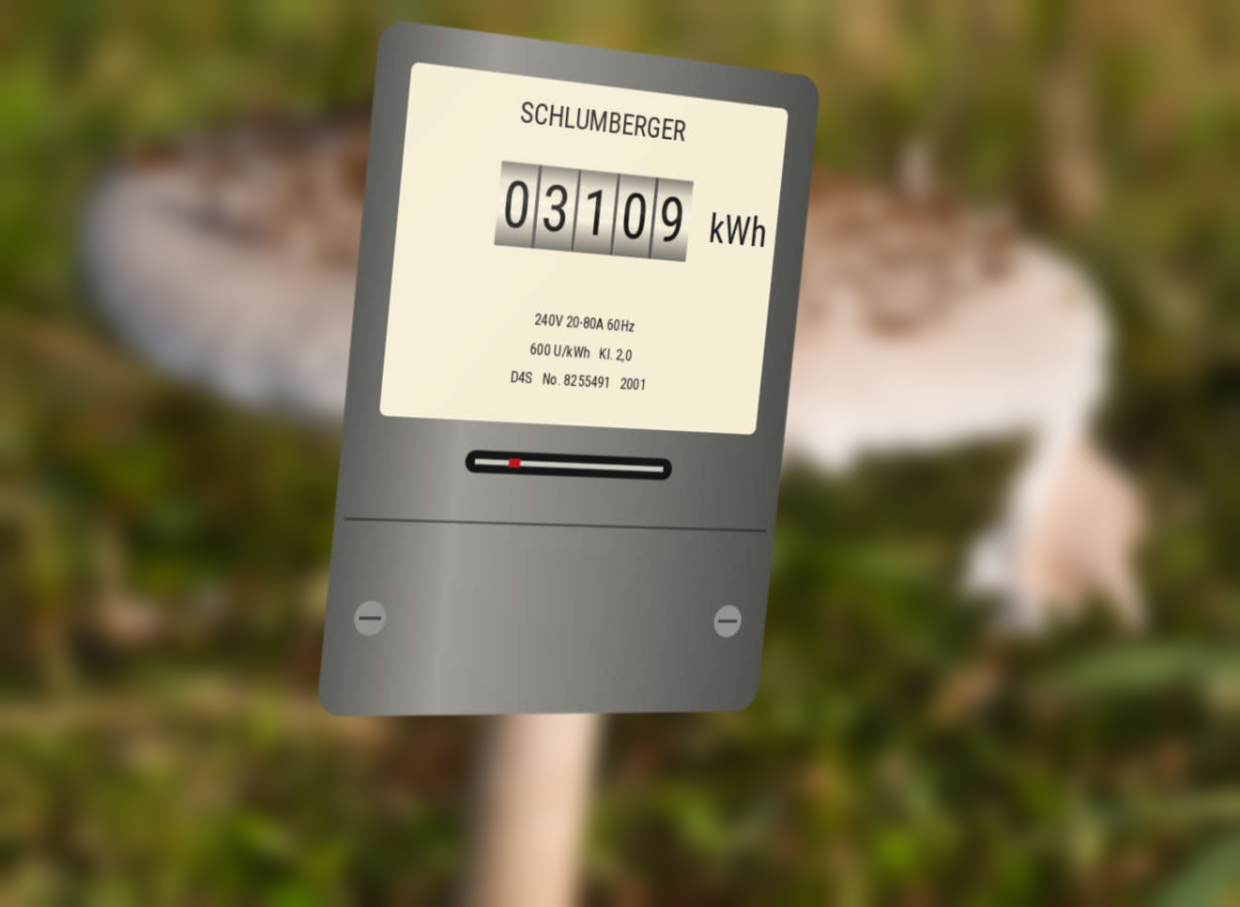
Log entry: 3109 kWh
